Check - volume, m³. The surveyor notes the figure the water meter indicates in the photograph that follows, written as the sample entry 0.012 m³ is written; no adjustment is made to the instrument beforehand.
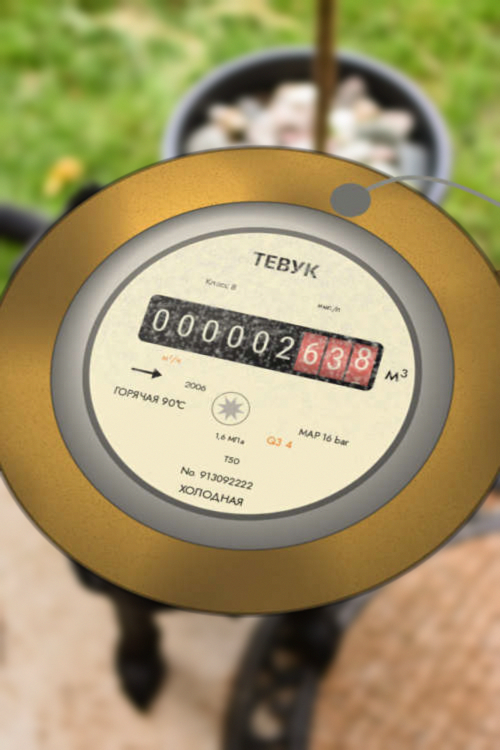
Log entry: 2.638 m³
